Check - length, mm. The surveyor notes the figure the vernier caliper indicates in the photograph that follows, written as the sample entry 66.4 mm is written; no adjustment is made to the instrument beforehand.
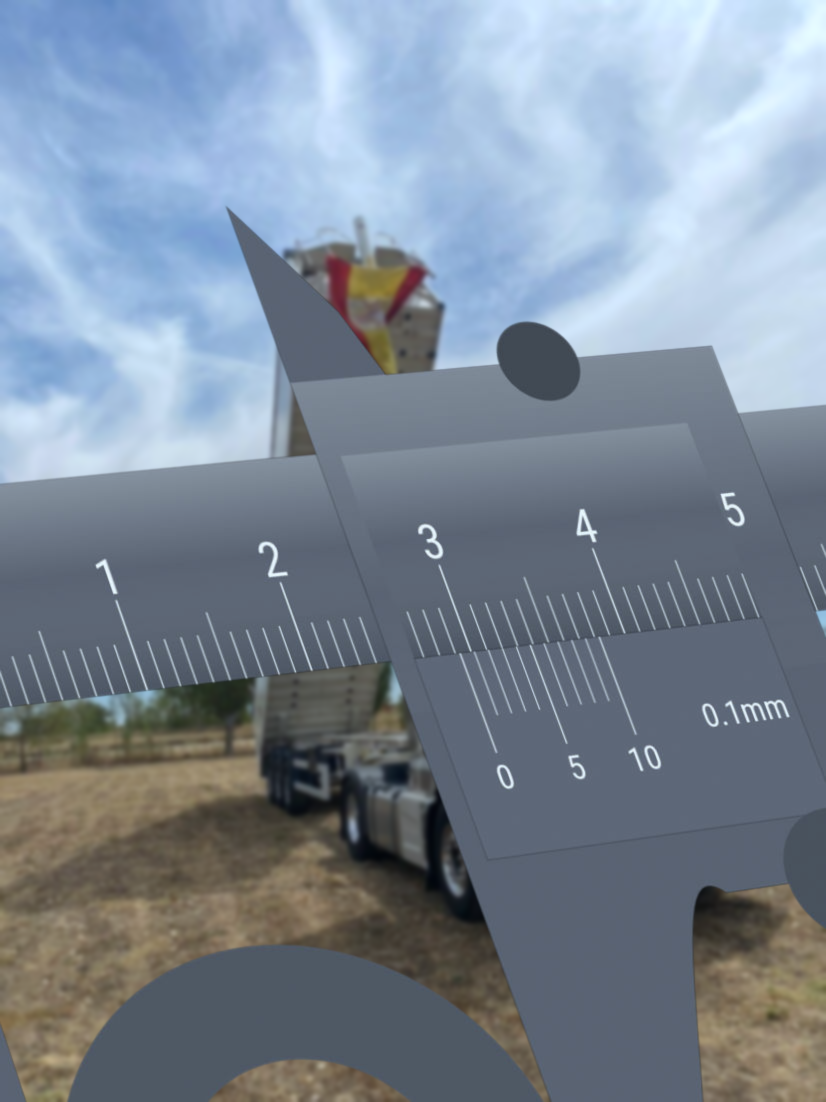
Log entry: 29.3 mm
